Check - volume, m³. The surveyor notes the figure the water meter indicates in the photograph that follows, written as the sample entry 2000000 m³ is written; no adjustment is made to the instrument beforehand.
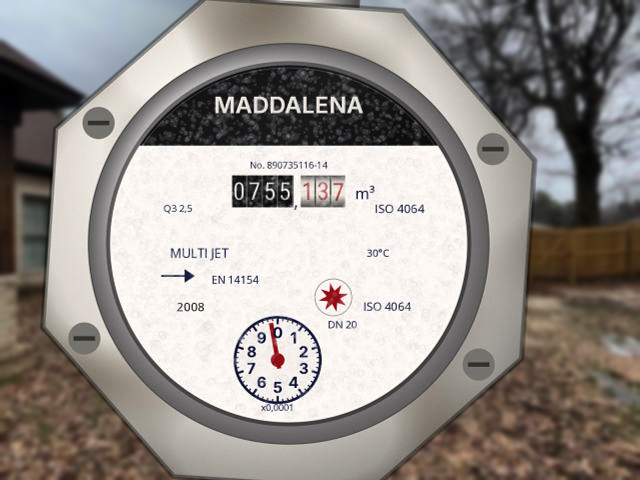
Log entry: 755.1369 m³
